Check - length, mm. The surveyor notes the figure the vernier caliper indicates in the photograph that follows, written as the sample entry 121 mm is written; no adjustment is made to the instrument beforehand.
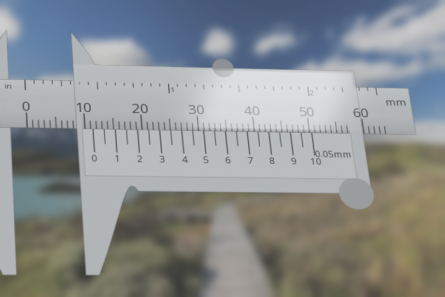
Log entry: 11.4 mm
